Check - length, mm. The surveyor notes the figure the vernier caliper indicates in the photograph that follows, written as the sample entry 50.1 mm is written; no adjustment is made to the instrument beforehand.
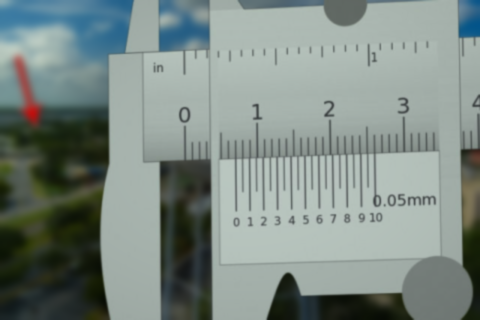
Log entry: 7.0 mm
